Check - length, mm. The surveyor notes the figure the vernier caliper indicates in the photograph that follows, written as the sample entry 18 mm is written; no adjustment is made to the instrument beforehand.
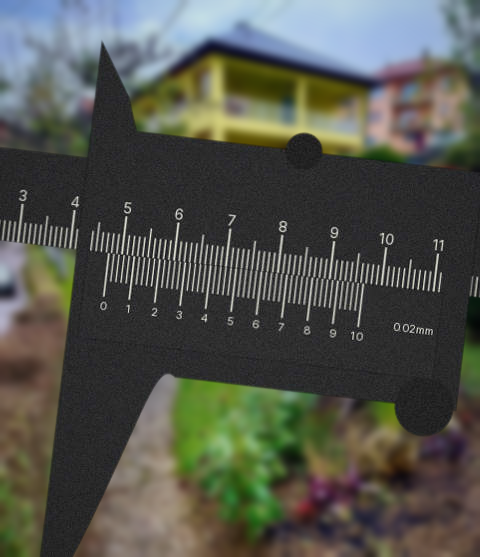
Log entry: 47.5 mm
